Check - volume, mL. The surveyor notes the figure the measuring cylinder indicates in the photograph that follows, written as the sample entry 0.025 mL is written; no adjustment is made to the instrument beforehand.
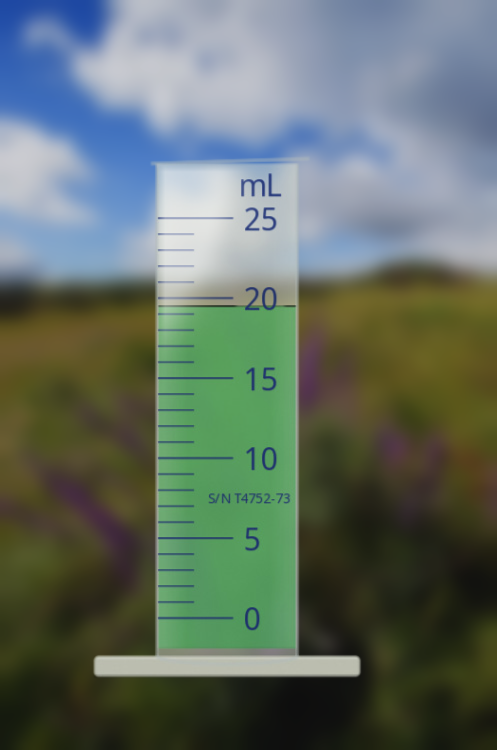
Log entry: 19.5 mL
